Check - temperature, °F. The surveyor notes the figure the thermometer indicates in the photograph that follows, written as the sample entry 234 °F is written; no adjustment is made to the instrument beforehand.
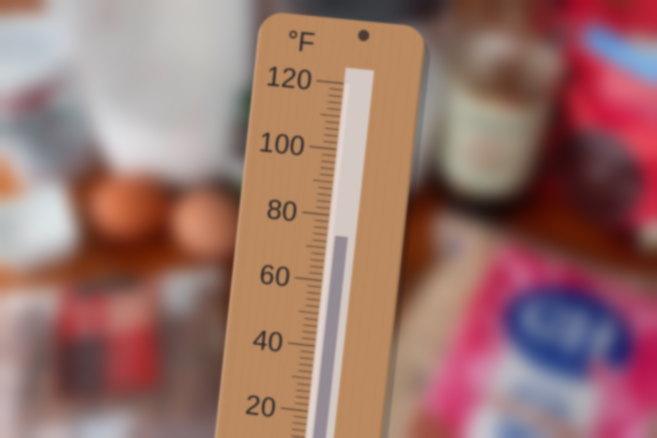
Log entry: 74 °F
